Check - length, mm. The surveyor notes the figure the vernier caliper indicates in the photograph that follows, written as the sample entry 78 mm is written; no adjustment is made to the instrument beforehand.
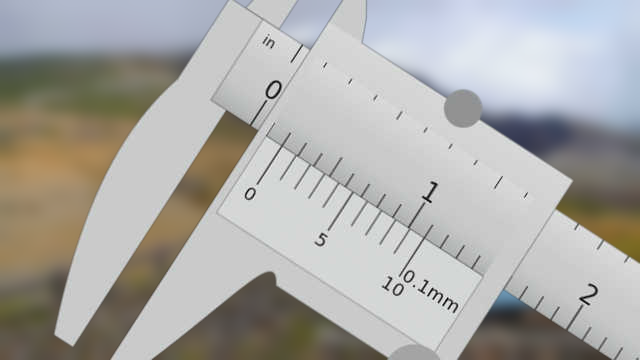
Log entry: 2.0 mm
